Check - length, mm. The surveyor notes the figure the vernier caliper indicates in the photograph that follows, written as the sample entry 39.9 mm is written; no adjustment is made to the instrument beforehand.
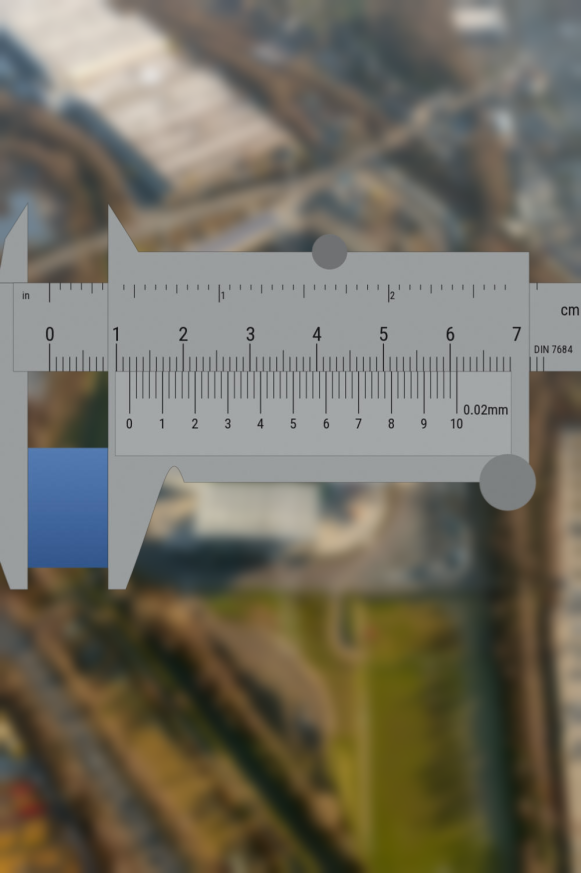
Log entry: 12.0 mm
